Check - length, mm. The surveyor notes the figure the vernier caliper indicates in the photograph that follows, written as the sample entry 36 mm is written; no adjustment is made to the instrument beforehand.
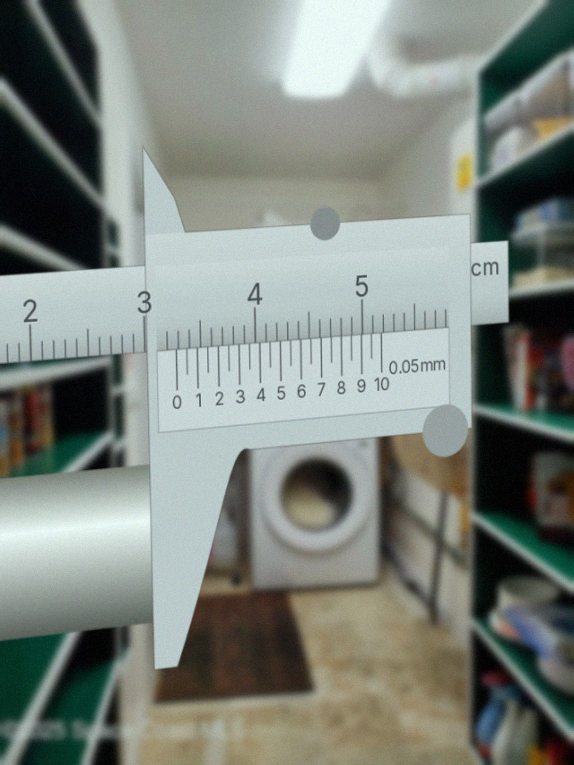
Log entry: 32.8 mm
